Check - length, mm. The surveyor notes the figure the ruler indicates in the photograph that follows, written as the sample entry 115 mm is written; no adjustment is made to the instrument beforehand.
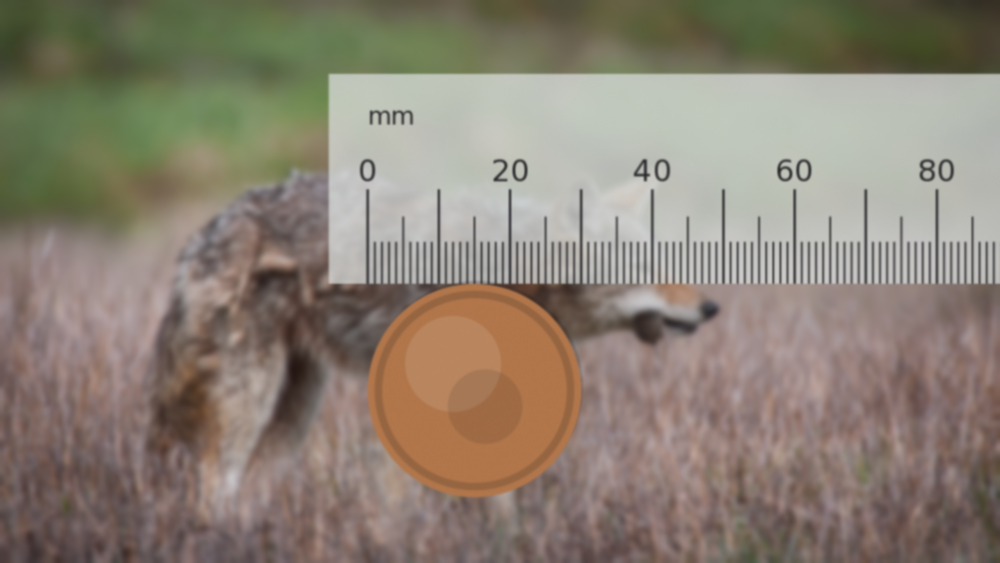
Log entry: 30 mm
